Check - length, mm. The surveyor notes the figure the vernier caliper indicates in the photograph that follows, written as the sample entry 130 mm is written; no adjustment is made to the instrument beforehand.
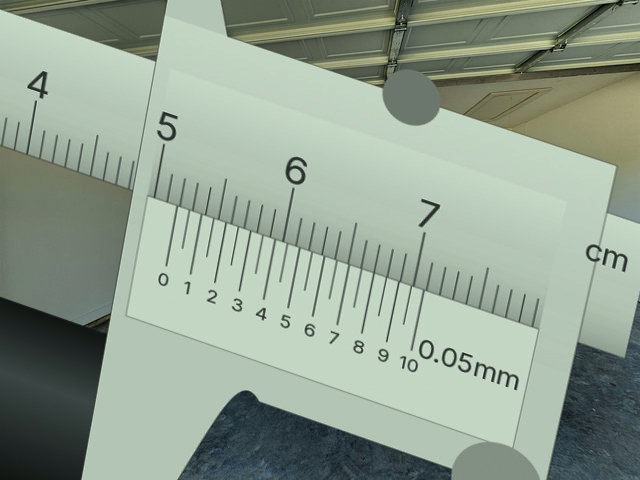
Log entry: 51.8 mm
